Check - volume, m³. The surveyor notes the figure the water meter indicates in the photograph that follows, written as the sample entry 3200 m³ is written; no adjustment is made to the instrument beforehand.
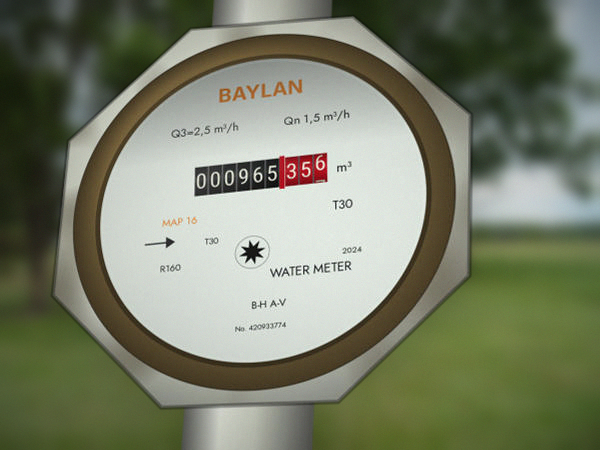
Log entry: 965.356 m³
